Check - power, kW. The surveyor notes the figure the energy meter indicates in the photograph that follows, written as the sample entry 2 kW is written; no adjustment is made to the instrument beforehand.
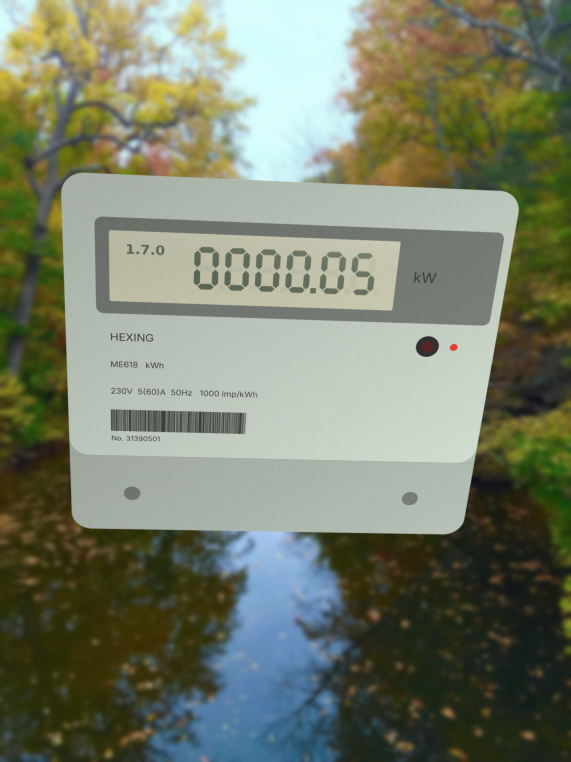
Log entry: 0.05 kW
